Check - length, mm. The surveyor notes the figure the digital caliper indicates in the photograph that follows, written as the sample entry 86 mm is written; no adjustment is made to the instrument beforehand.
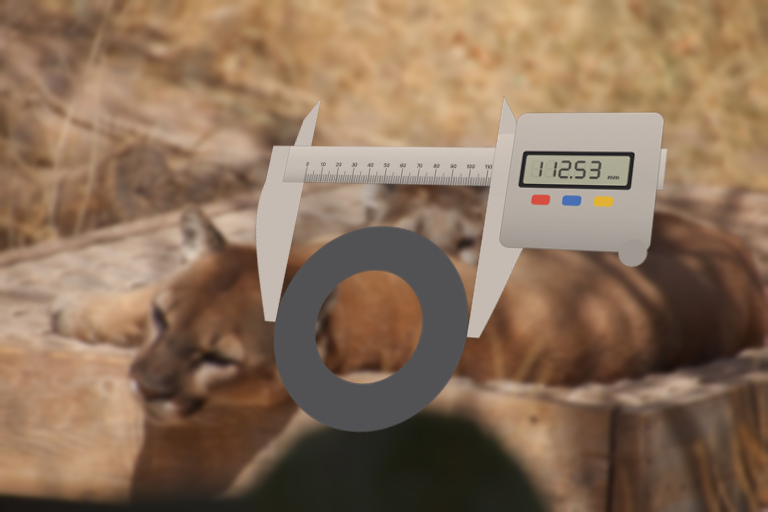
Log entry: 112.53 mm
